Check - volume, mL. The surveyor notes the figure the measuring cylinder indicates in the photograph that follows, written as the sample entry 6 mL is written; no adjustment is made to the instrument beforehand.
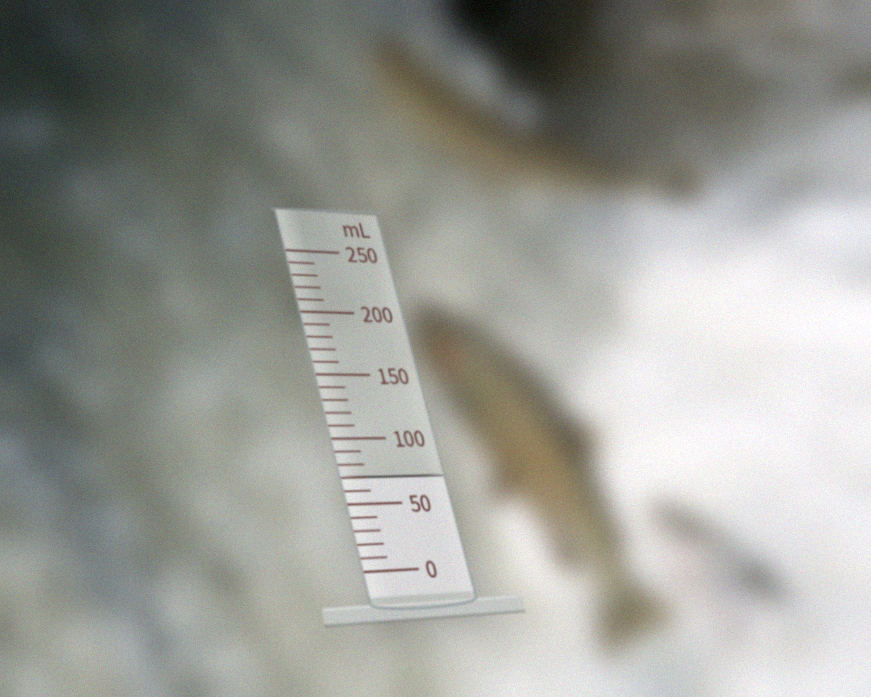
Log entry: 70 mL
